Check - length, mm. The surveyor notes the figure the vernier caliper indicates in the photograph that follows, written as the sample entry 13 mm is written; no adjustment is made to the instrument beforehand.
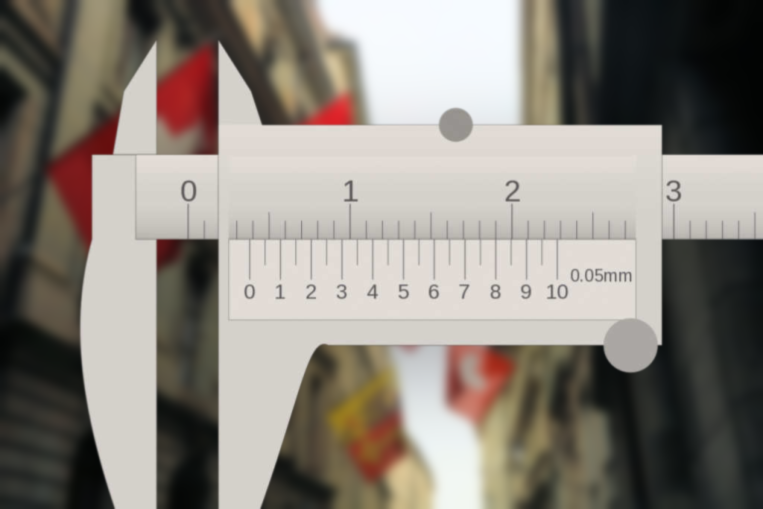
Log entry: 3.8 mm
